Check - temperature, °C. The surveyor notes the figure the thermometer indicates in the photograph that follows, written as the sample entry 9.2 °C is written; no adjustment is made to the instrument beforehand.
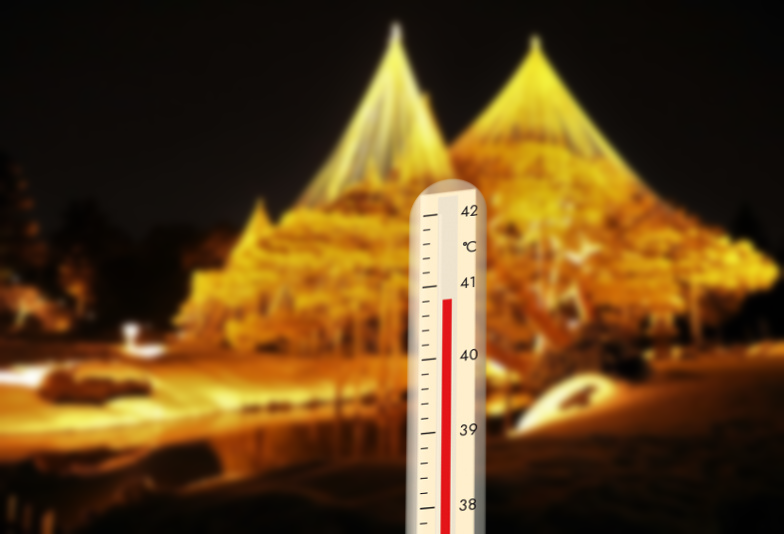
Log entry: 40.8 °C
